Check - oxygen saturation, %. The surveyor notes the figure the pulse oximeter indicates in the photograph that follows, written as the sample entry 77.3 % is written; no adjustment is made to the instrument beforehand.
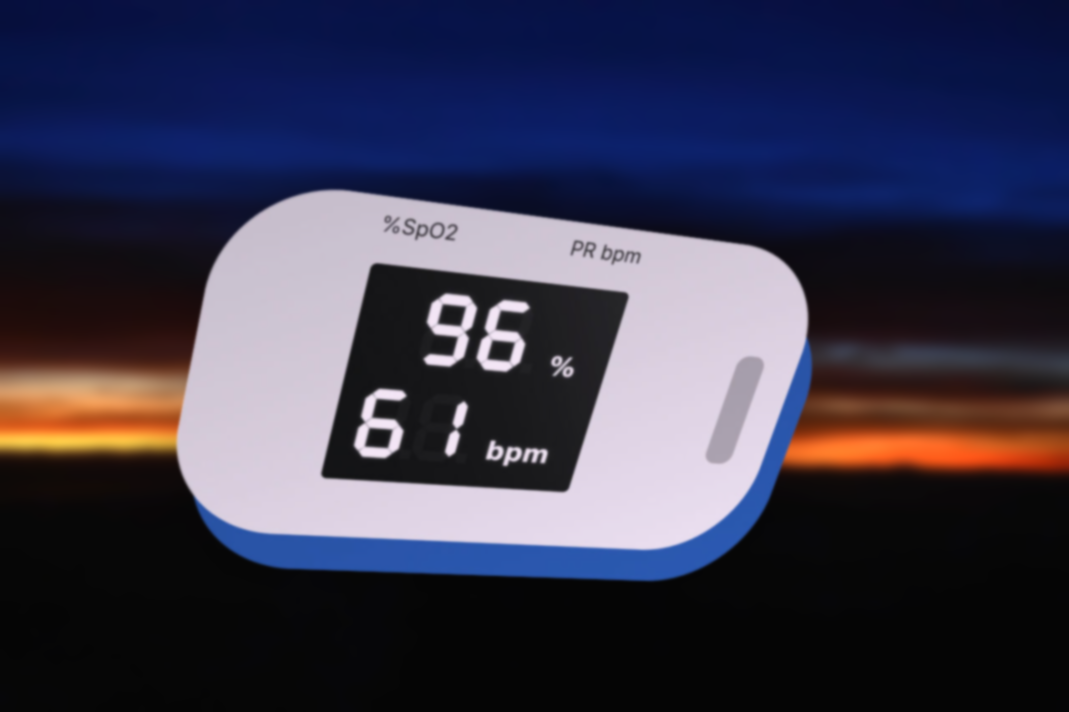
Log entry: 96 %
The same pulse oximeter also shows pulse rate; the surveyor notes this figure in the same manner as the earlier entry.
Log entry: 61 bpm
